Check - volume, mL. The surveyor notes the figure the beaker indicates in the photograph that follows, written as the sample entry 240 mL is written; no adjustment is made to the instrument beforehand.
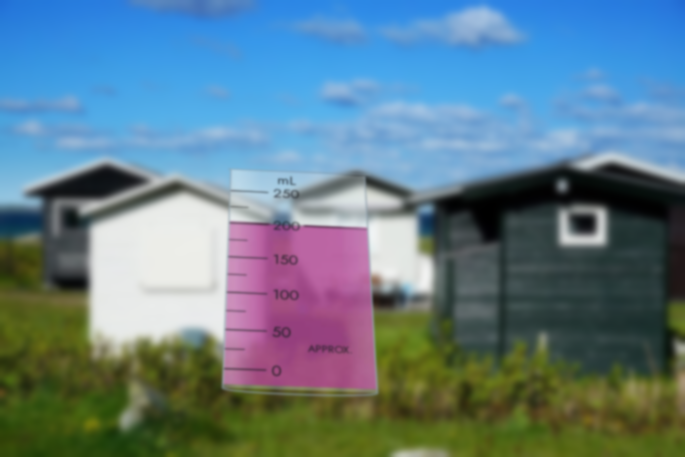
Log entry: 200 mL
